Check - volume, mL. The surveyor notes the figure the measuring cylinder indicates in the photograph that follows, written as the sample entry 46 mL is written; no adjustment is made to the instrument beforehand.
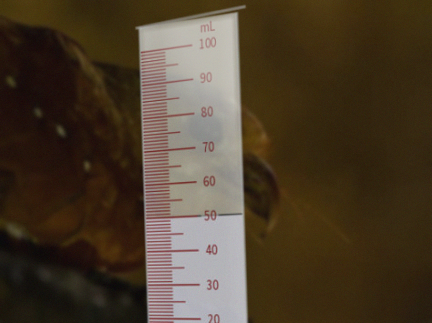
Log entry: 50 mL
